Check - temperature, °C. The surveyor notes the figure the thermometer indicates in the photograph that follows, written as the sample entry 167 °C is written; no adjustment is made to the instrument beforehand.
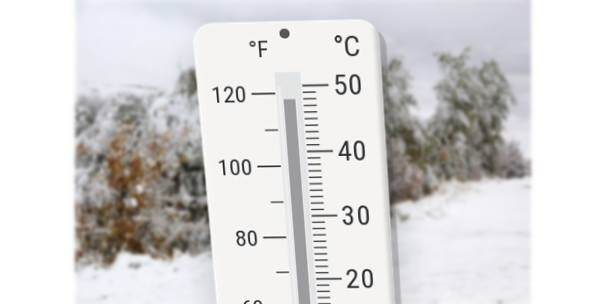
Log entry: 48 °C
